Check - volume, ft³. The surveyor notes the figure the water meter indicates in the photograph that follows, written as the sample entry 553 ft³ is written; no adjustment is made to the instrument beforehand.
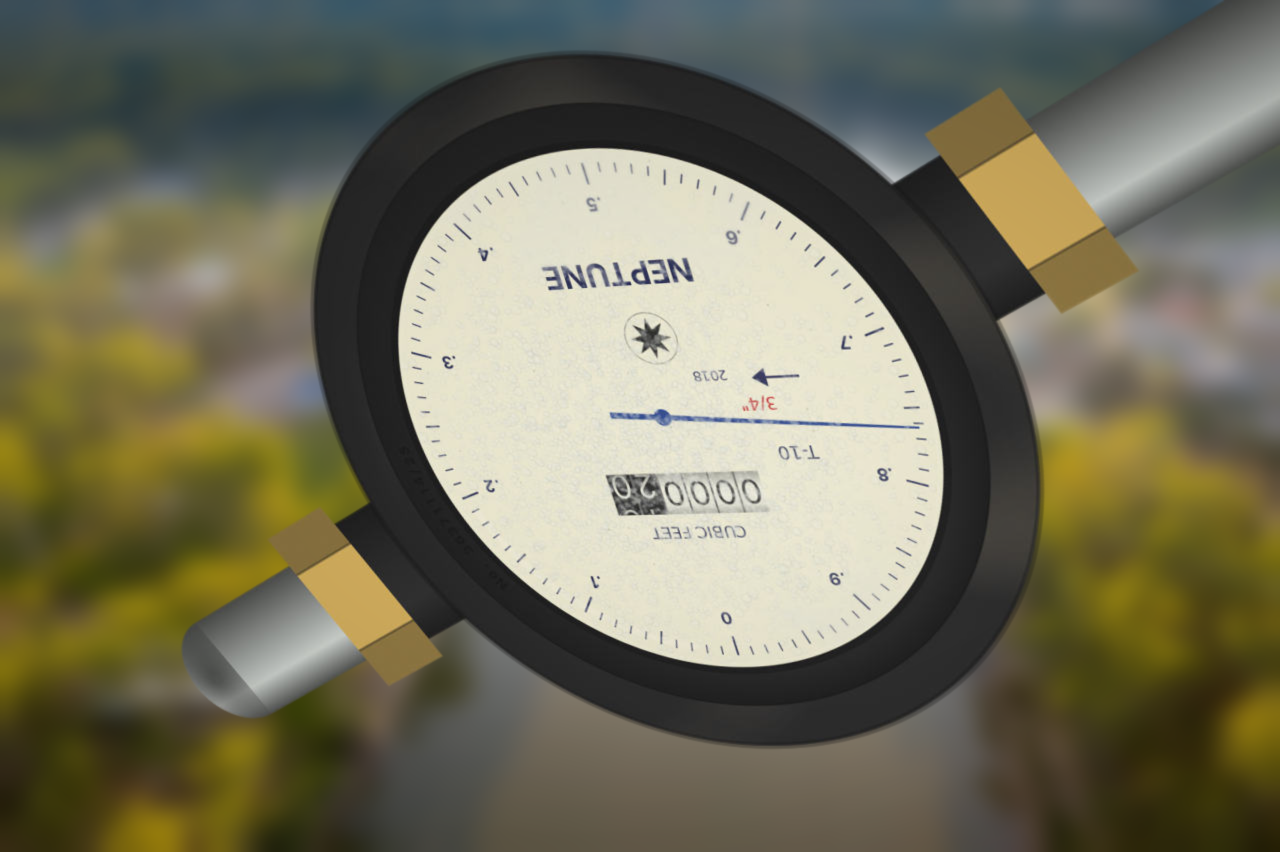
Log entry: 19.76 ft³
